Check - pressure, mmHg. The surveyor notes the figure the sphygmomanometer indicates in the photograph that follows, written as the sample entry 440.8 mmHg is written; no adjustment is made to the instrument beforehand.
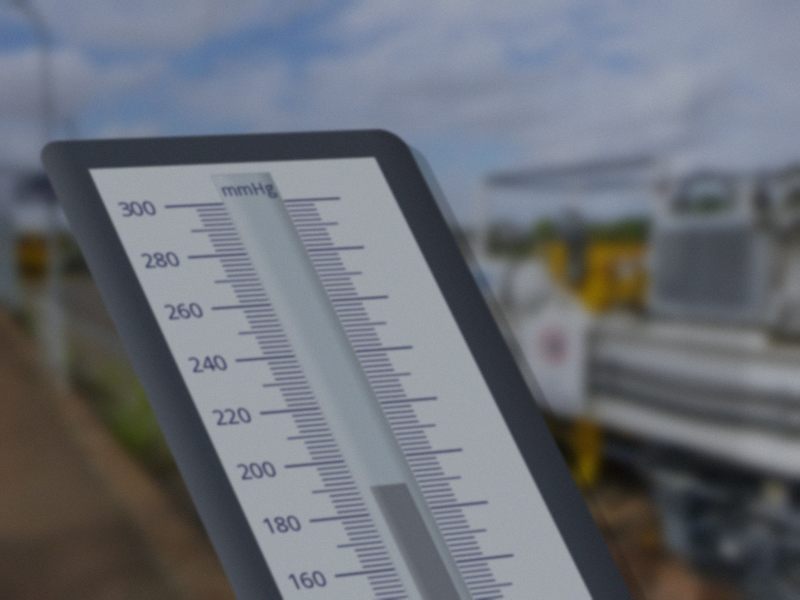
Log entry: 190 mmHg
